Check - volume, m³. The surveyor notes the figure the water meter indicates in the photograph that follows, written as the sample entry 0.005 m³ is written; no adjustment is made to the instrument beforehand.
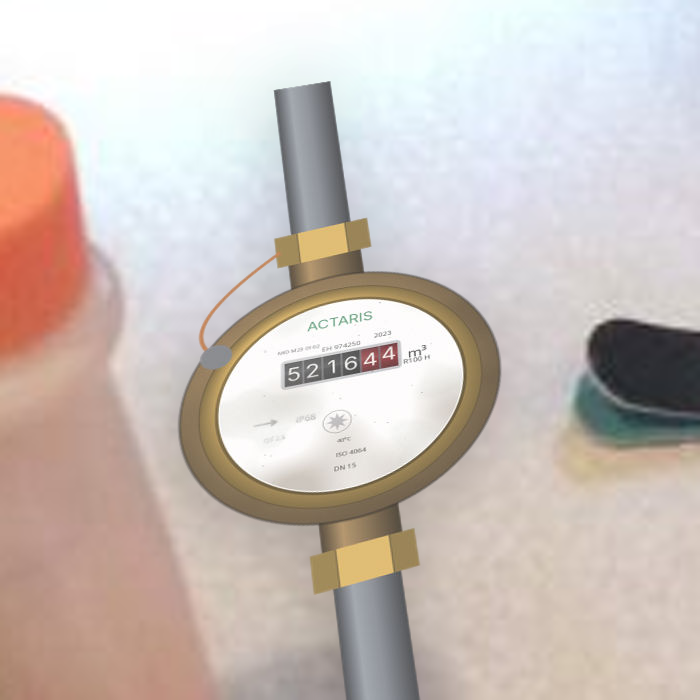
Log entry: 5216.44 m³
